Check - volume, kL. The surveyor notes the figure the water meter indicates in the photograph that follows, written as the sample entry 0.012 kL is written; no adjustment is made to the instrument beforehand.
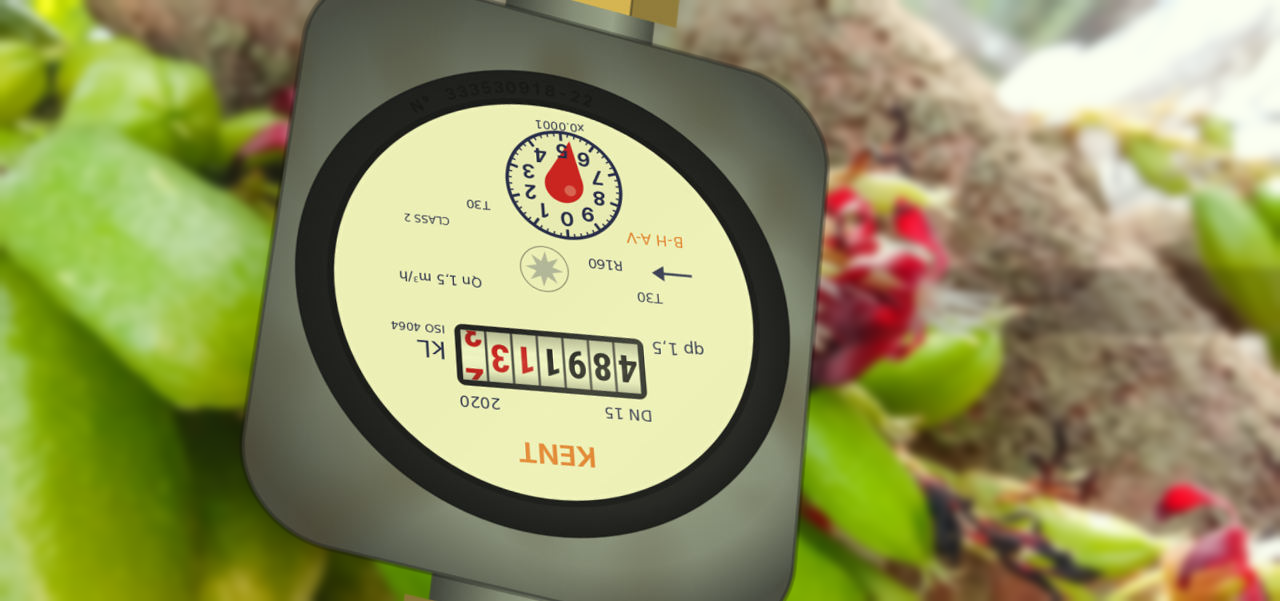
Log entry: 4891.1325 kL
